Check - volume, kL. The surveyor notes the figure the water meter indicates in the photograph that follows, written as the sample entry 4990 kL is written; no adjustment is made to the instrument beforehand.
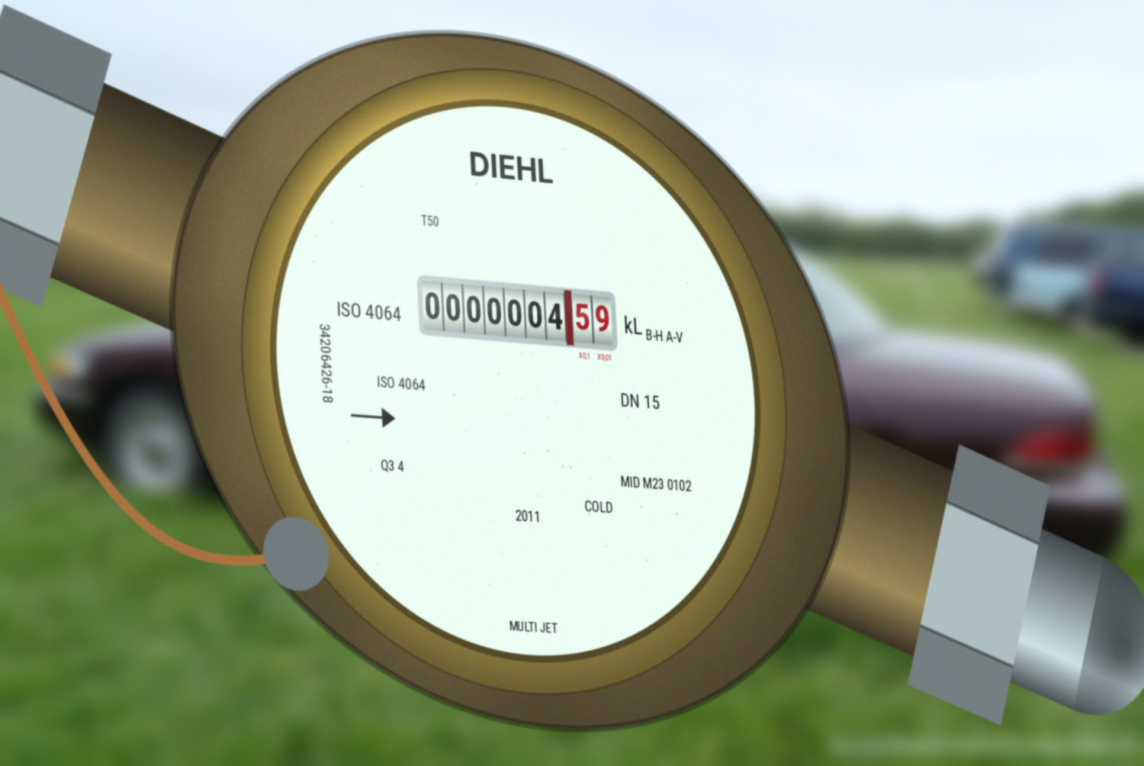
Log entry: 4.59 kL
